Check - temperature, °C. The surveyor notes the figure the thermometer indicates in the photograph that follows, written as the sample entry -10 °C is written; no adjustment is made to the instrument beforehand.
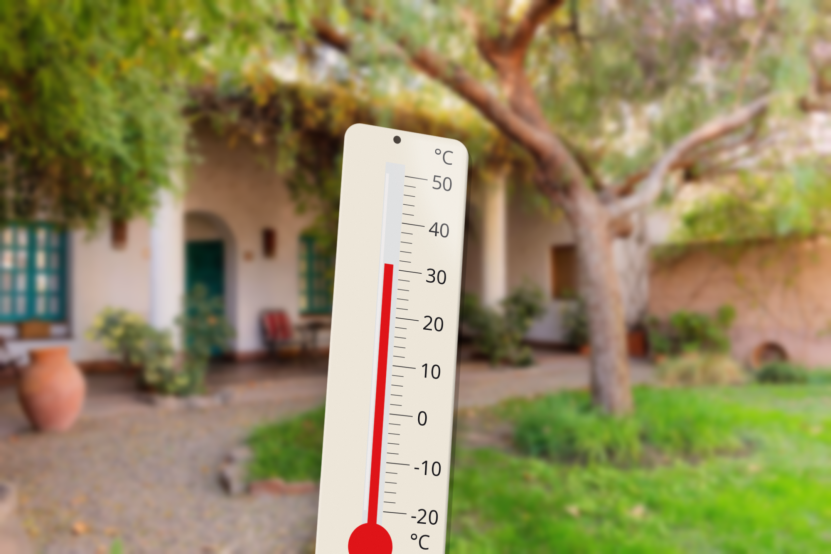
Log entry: 31 °C
